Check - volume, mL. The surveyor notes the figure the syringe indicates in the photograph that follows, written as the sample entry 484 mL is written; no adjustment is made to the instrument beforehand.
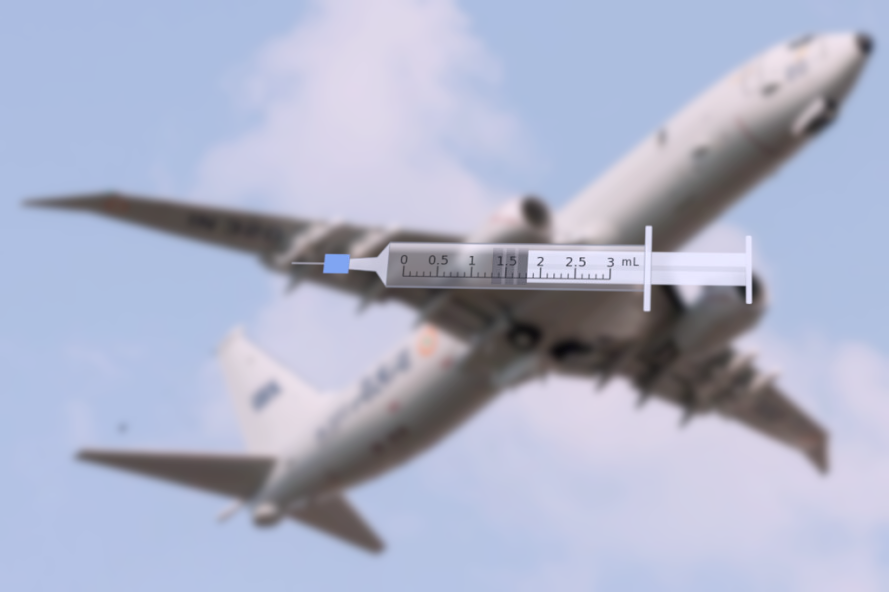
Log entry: 1.3 mL
